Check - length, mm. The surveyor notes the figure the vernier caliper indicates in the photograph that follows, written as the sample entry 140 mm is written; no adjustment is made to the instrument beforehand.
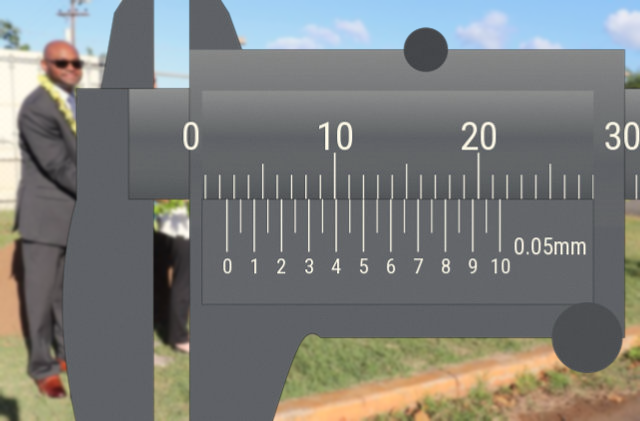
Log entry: 2.5 mm
